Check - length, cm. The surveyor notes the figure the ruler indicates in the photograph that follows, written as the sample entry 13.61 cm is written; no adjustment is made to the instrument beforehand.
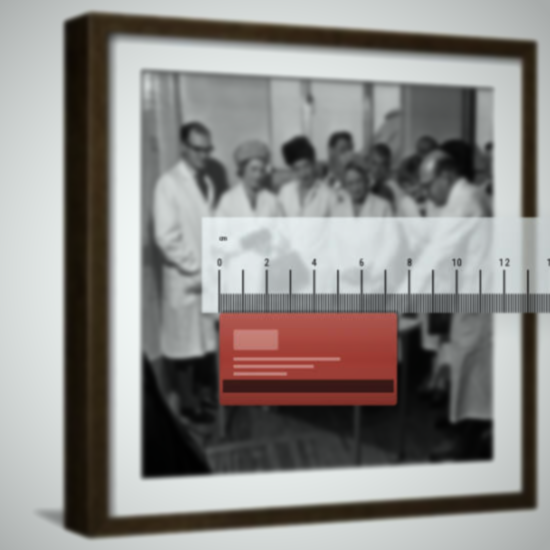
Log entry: 7.5 cm
